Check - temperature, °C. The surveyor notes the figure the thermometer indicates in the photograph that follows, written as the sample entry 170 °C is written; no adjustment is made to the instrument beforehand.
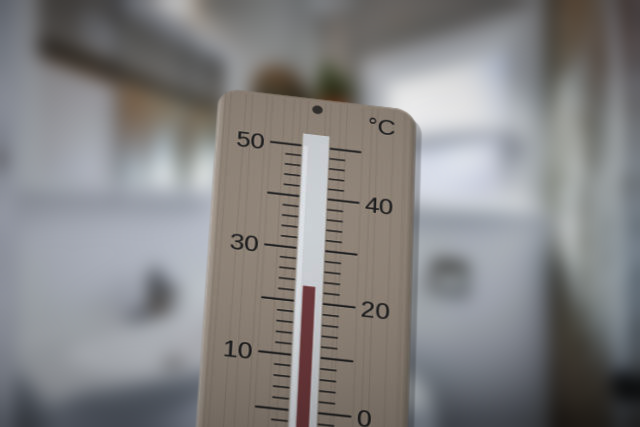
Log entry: 23 °C
